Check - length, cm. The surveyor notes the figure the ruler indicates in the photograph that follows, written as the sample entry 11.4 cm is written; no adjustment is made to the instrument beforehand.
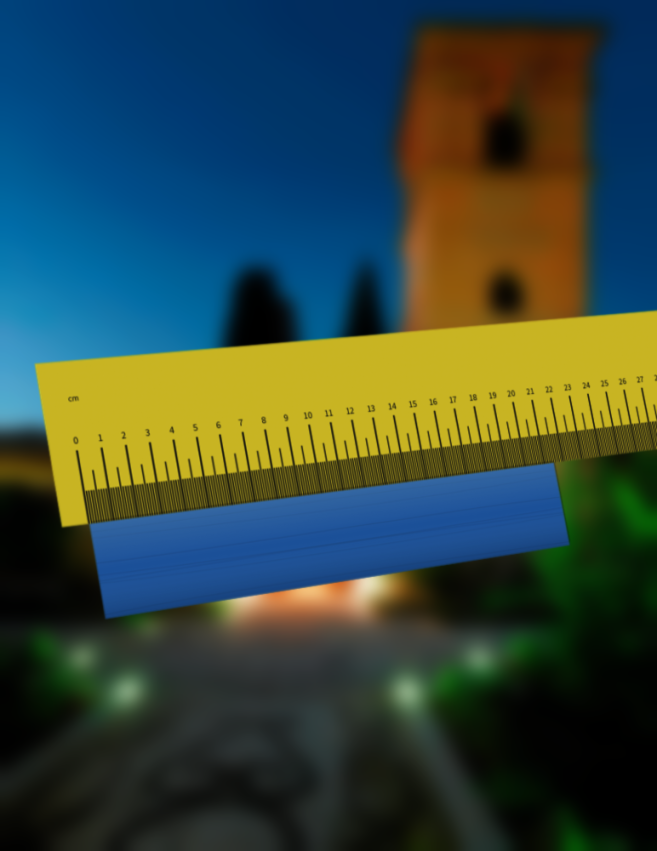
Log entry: 21.5 cm
